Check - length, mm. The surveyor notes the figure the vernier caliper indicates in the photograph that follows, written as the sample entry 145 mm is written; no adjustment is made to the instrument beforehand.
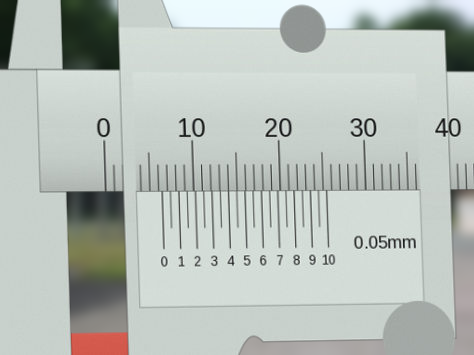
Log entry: 6.4 mm
